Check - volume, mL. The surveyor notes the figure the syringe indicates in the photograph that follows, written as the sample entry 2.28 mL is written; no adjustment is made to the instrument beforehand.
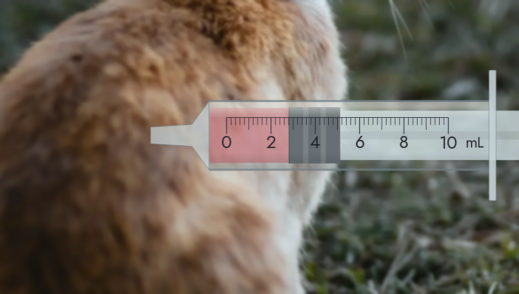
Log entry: 2.8 mL
